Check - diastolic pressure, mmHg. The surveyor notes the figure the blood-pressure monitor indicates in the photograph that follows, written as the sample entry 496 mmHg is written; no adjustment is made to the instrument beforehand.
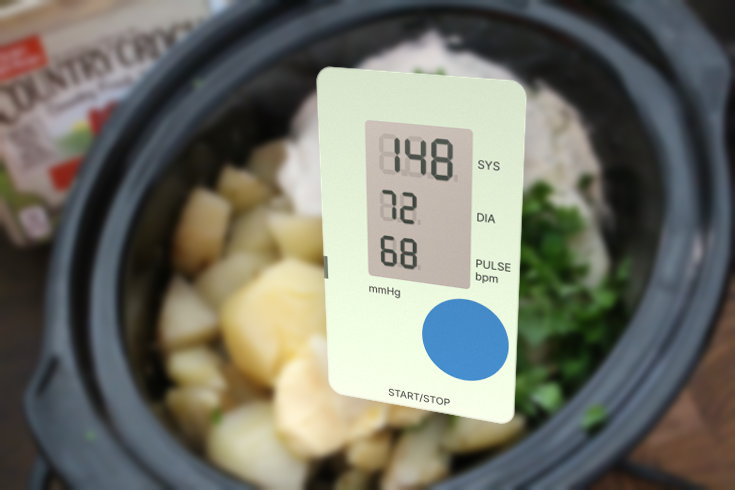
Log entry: 72 mmHg
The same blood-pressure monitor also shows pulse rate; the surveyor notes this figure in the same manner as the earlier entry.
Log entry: 68 bpm
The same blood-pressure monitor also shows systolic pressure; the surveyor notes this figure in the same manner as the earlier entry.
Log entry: 148 mmHg
